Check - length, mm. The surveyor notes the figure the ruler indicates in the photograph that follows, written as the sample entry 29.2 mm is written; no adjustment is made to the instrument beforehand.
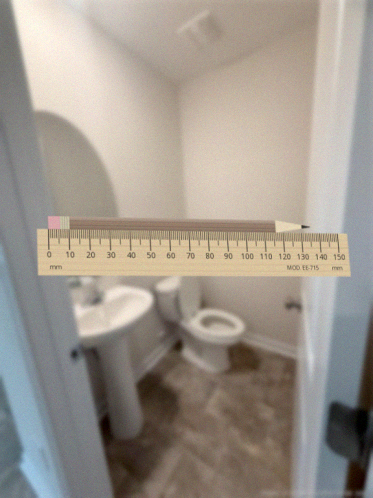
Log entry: 135 mm
